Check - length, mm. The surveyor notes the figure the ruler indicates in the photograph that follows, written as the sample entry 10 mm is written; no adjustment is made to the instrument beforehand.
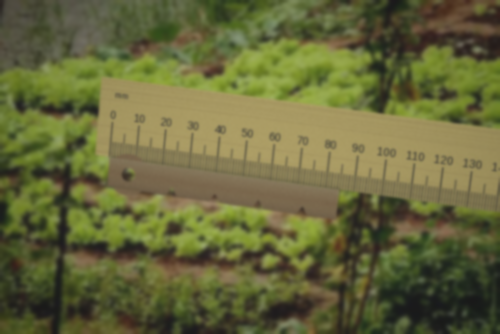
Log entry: 85 mm
